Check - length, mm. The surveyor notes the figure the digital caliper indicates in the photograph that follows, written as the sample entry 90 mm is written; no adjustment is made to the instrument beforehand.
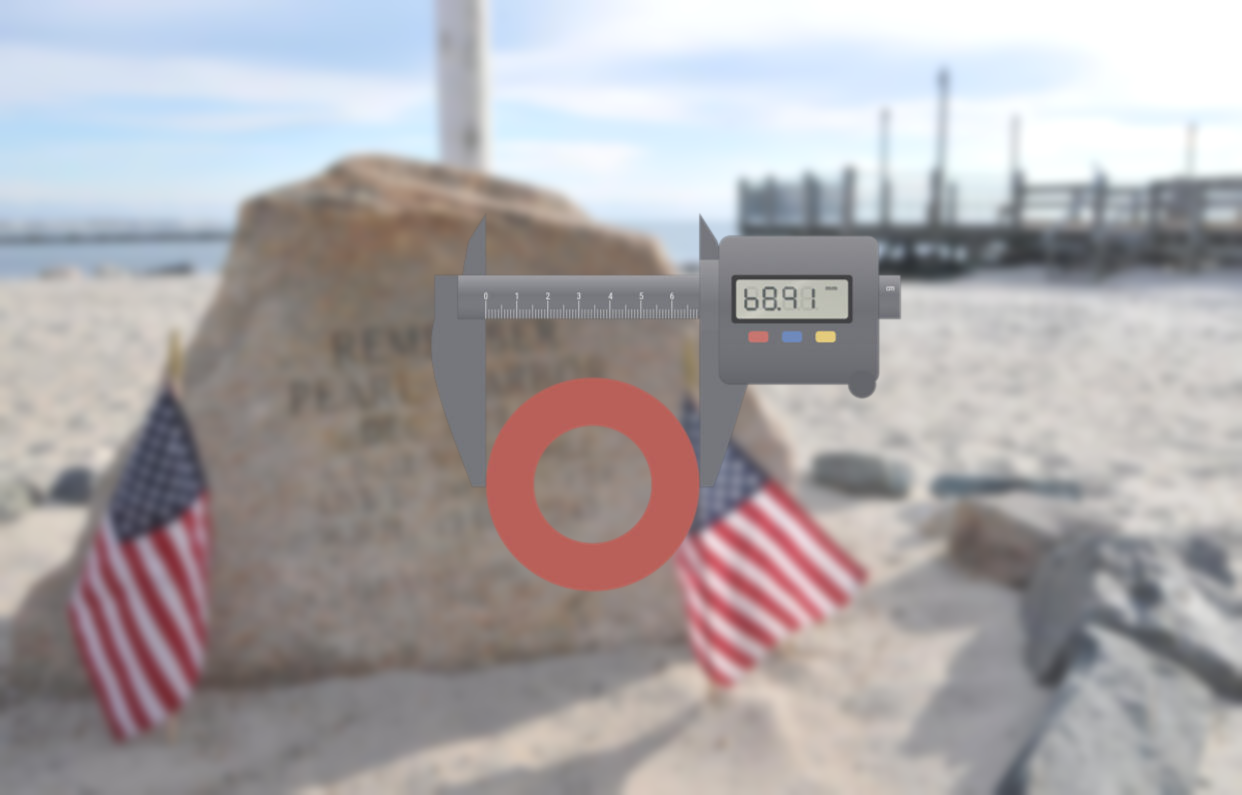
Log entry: 68.91 mm
